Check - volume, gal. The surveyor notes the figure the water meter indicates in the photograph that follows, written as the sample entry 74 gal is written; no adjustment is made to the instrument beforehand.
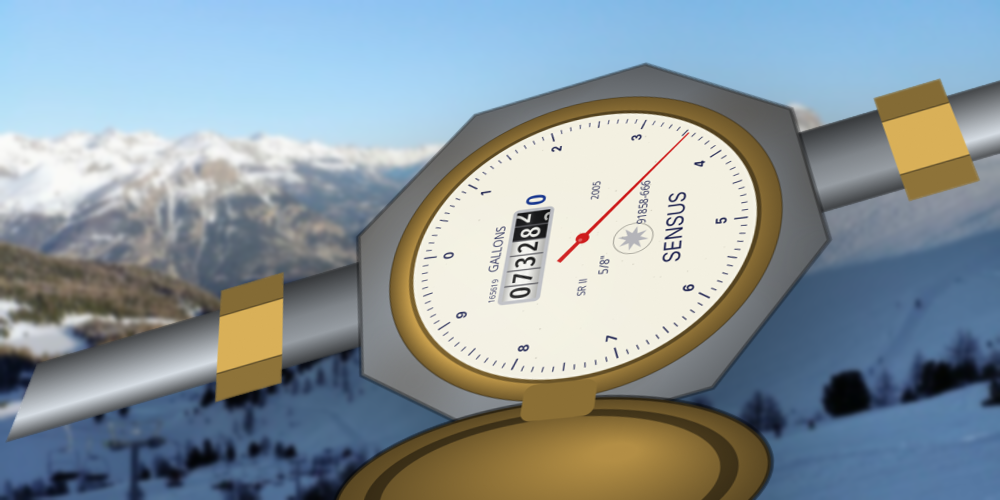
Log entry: 732823.5 gal
